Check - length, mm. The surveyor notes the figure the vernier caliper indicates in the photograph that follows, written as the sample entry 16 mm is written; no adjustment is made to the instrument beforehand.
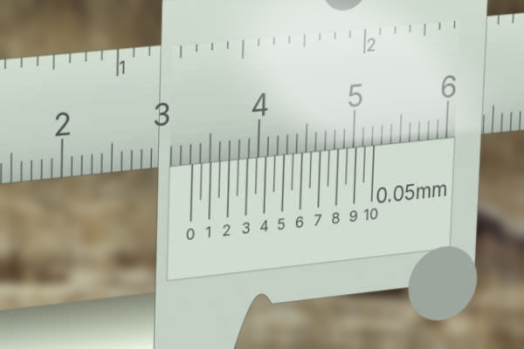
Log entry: 33.2 mm
